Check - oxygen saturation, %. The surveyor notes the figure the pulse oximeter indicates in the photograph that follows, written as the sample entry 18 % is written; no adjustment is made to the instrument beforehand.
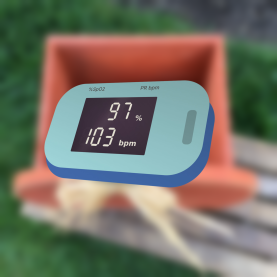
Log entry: 97 %
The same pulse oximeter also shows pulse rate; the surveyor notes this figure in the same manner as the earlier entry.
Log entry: 103 bpm
